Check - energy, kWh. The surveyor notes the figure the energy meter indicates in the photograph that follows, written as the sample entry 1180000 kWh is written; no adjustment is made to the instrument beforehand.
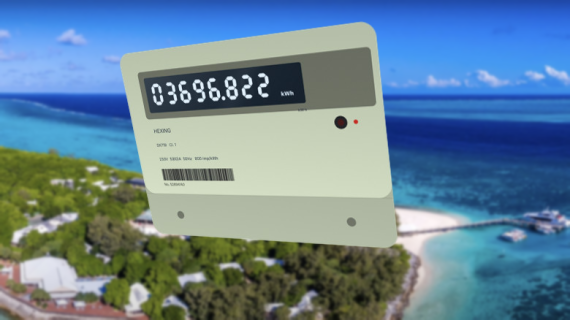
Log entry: 3696.822 kWh
